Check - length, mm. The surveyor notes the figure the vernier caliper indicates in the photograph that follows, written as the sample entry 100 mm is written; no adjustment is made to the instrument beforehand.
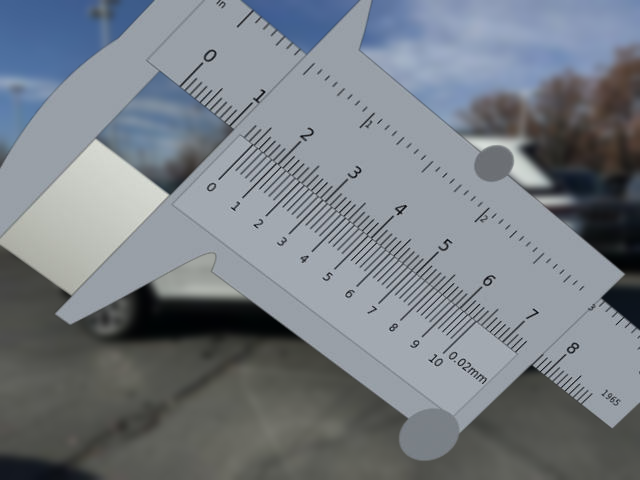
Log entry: 14.8 mm
